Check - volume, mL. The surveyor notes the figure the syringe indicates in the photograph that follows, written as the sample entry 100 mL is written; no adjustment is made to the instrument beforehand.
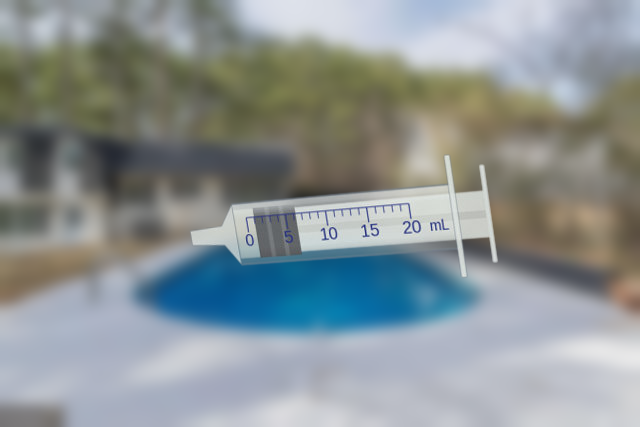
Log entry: 1 mL
